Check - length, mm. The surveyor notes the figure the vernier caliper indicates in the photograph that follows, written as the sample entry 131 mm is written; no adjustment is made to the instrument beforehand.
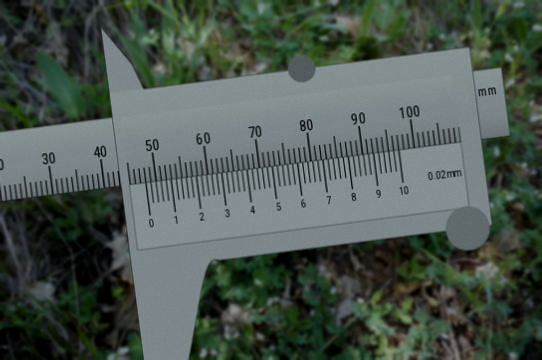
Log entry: 48.0 mm
